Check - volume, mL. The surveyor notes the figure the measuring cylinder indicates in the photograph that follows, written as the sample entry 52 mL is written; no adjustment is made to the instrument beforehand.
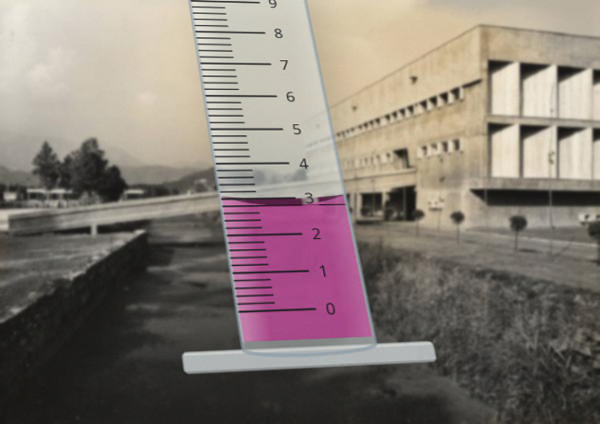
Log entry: 2.8 mL
